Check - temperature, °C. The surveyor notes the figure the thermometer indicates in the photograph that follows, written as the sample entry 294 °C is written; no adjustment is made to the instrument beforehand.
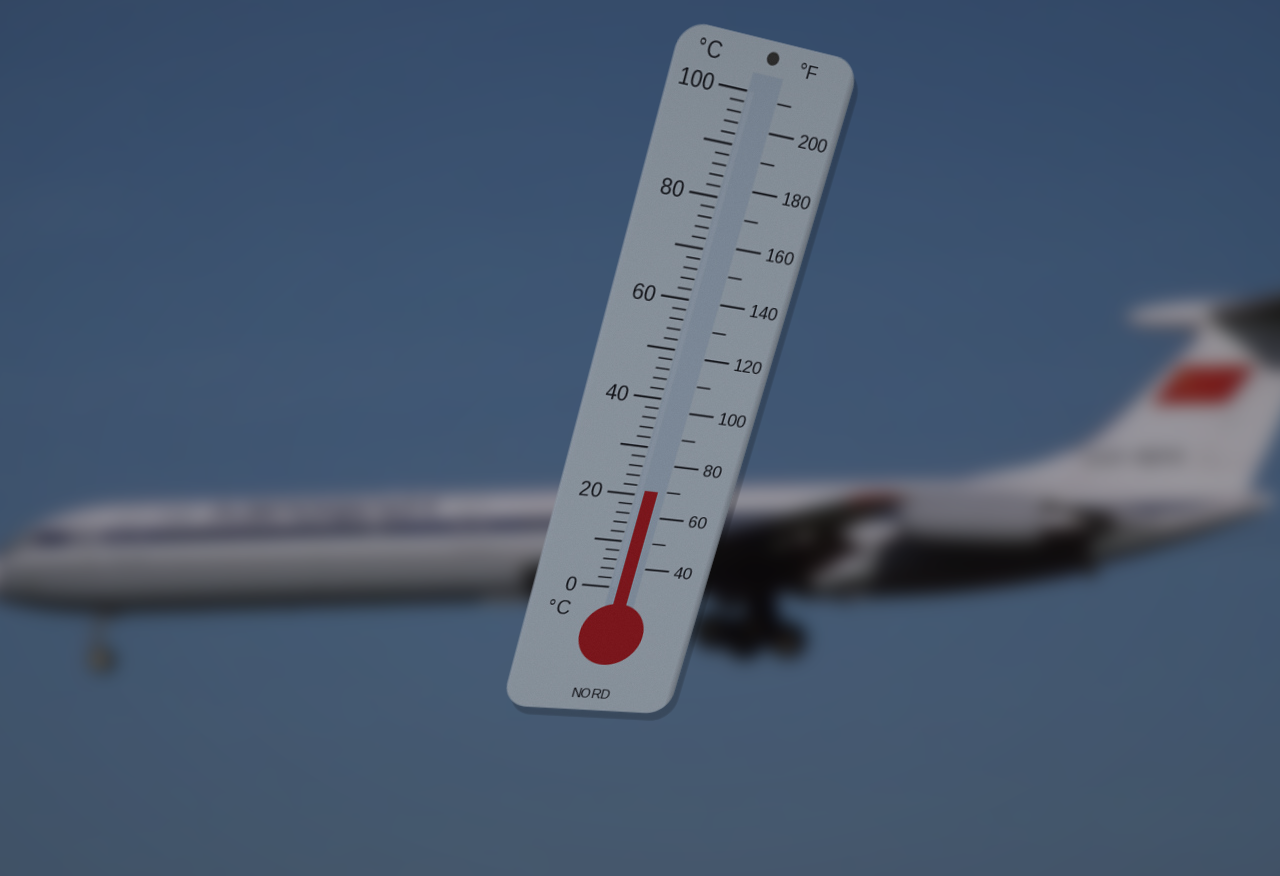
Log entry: 21 °C
